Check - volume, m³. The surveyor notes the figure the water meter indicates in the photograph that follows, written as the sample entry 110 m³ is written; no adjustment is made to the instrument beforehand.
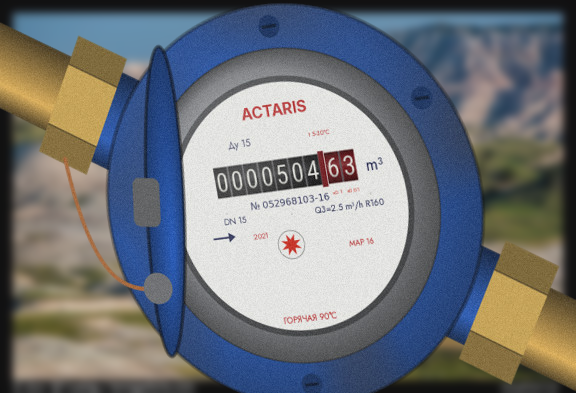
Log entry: 504.63 m³
